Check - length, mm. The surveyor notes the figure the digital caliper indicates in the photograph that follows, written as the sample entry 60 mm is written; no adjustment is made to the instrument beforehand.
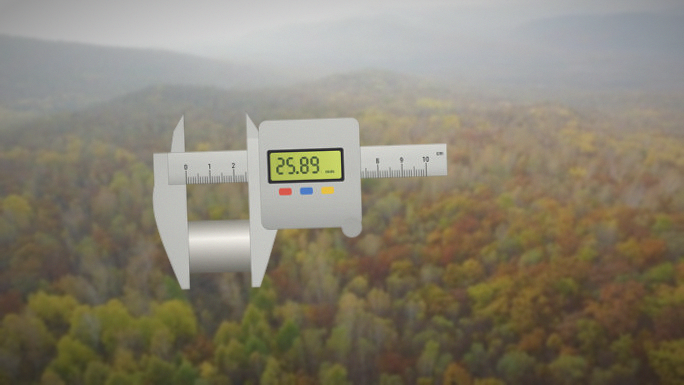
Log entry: 25.89 mm
